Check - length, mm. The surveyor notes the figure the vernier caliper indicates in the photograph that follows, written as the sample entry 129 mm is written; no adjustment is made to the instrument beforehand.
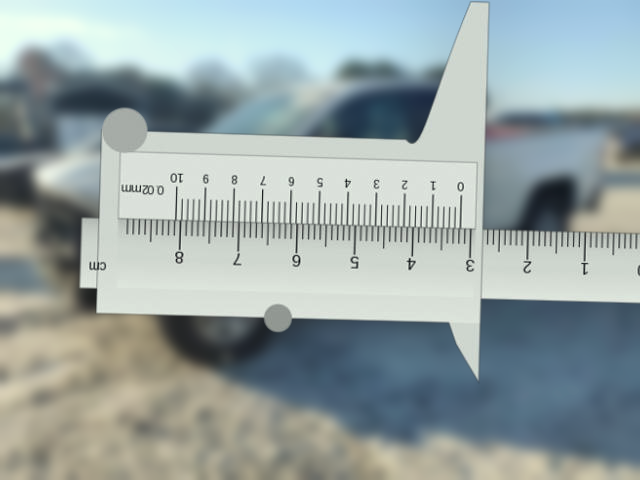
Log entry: 31.8 mm
